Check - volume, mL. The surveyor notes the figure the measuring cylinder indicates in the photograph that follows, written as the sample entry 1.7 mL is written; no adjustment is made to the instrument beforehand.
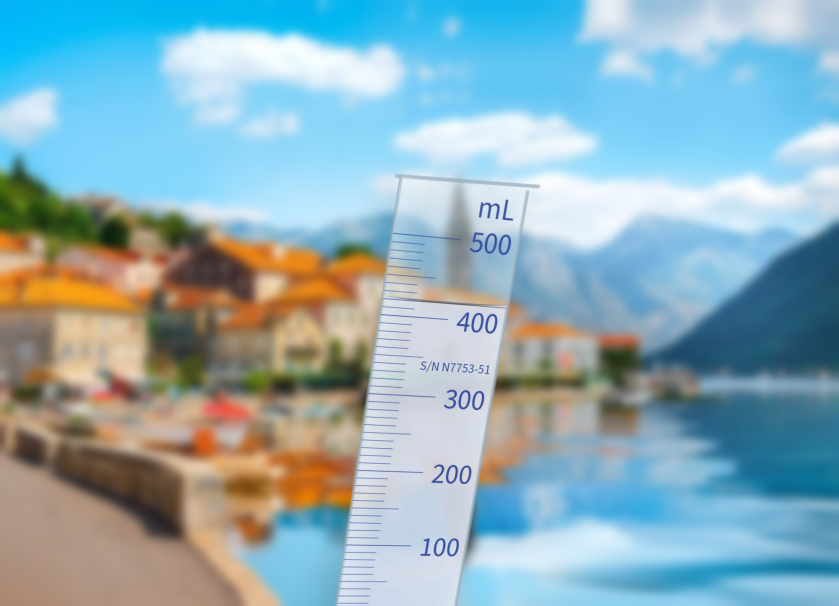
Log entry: 420 mL
